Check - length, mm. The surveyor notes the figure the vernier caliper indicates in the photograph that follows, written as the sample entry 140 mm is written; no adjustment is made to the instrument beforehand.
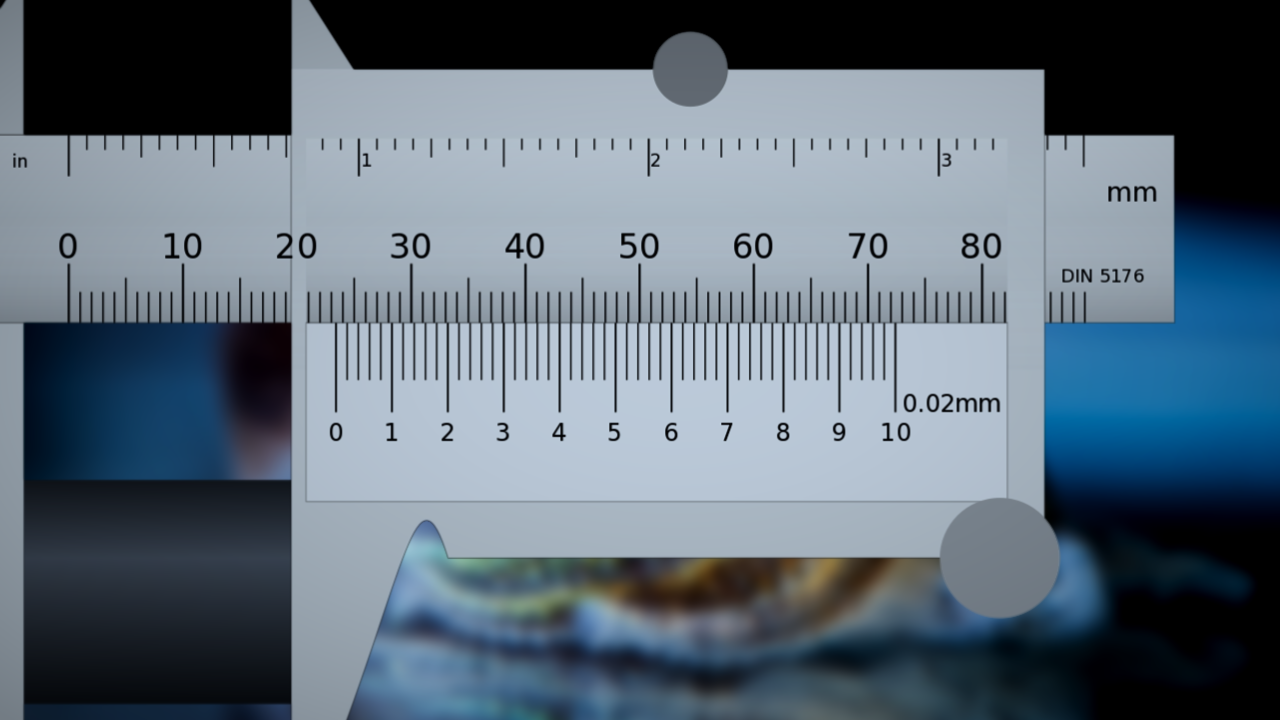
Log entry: 23.4 mm
